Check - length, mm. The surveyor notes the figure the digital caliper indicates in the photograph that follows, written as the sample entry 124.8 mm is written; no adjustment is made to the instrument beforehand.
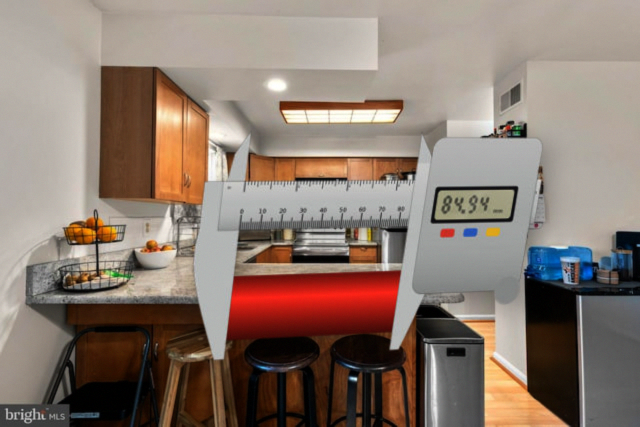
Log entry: 84.94 mm
